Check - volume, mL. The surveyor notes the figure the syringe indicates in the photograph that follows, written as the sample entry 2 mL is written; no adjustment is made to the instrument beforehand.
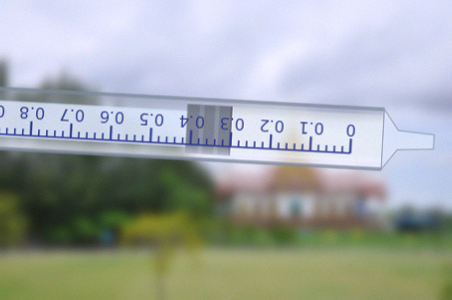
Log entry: 0.3 mL
